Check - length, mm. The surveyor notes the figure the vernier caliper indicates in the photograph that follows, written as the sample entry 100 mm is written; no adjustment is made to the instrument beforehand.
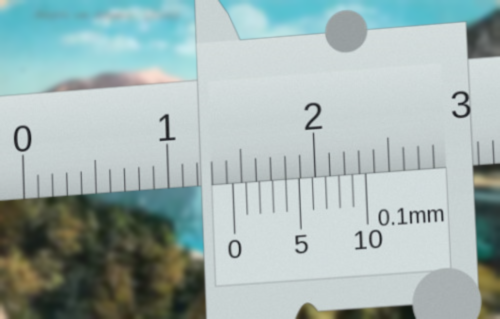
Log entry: 14.4 mm
